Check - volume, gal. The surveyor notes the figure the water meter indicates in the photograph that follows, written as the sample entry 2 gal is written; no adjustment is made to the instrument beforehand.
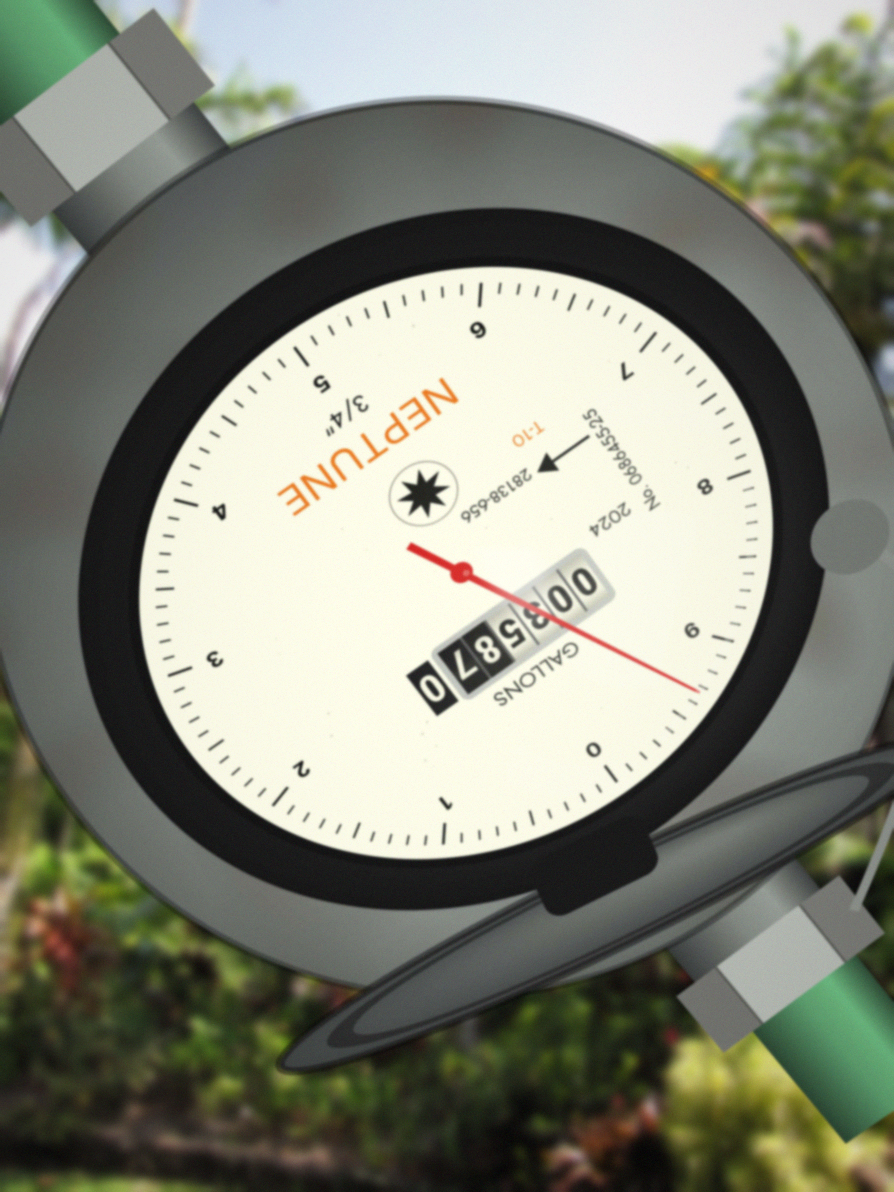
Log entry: 35869.3 gal
